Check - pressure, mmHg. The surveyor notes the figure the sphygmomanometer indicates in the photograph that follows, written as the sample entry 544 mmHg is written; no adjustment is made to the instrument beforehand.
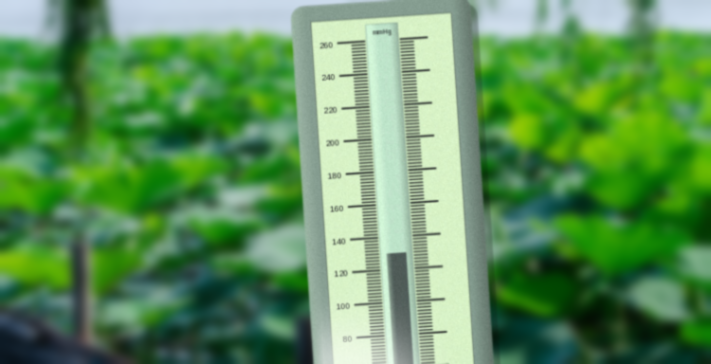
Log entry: 130 mmHg
